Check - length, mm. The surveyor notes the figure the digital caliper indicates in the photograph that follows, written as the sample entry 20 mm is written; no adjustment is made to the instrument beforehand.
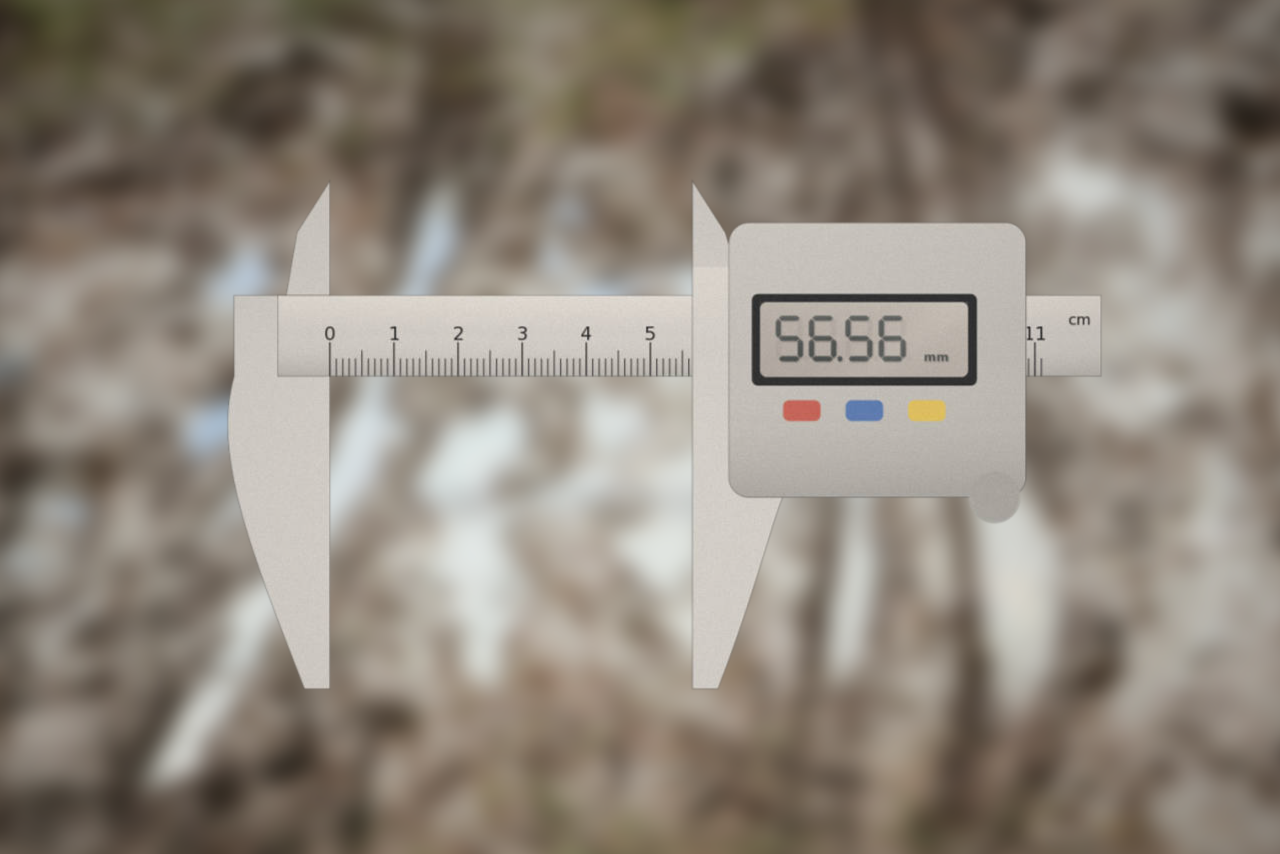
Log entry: 56.56 mm
